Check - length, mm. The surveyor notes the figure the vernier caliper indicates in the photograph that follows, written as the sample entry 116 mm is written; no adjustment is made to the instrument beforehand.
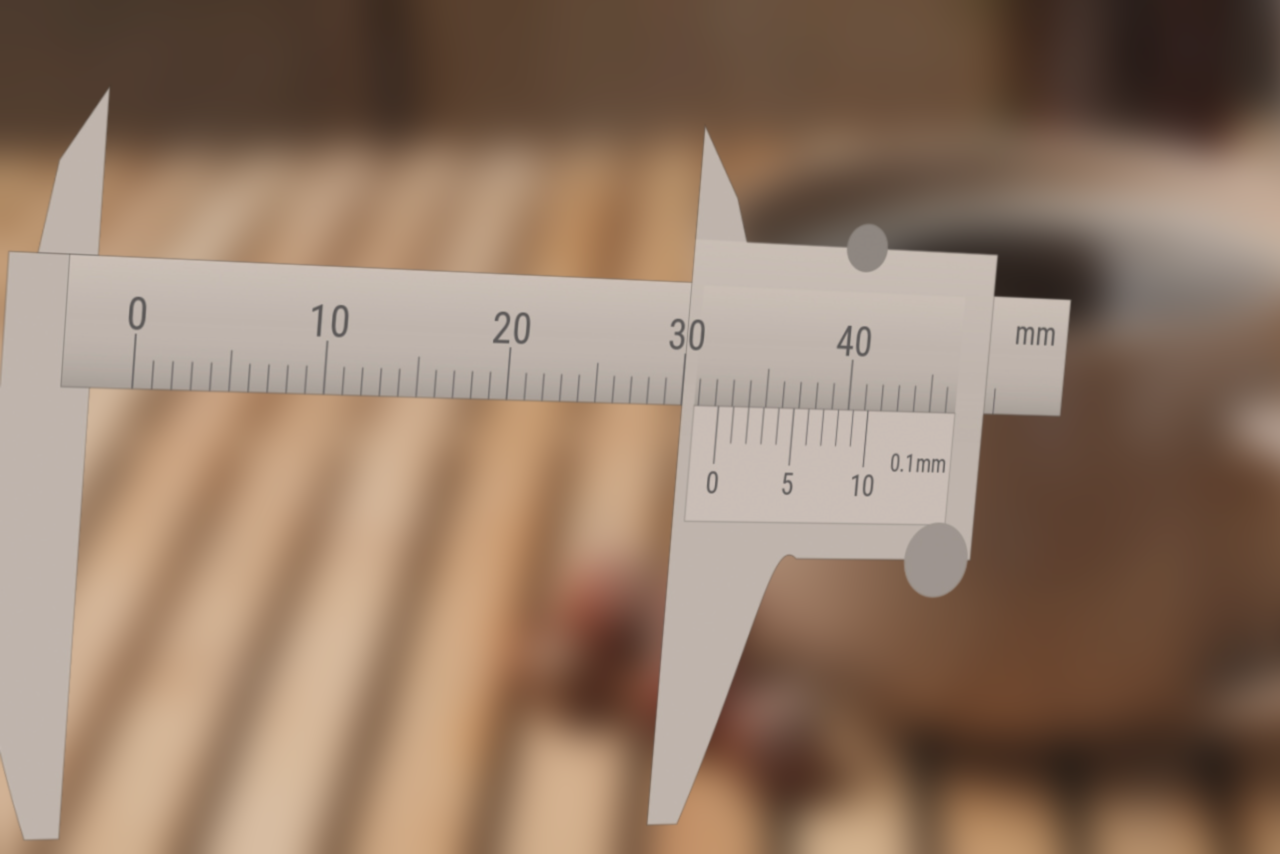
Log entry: 32.2 mm
